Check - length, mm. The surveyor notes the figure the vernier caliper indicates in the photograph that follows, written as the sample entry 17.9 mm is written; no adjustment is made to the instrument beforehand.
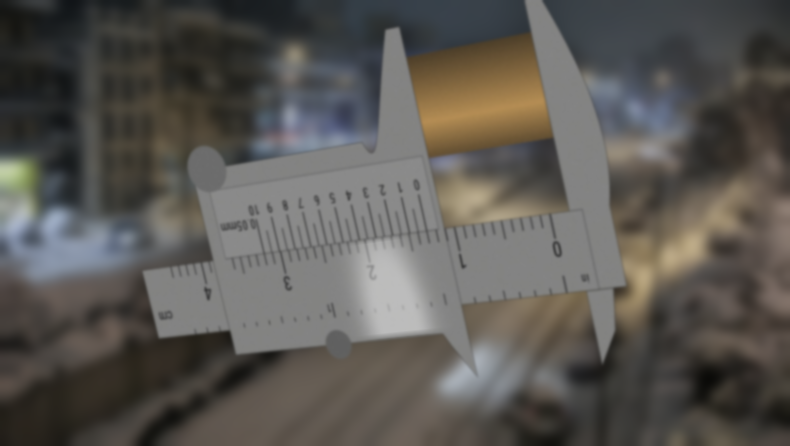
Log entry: 13.0 mm
